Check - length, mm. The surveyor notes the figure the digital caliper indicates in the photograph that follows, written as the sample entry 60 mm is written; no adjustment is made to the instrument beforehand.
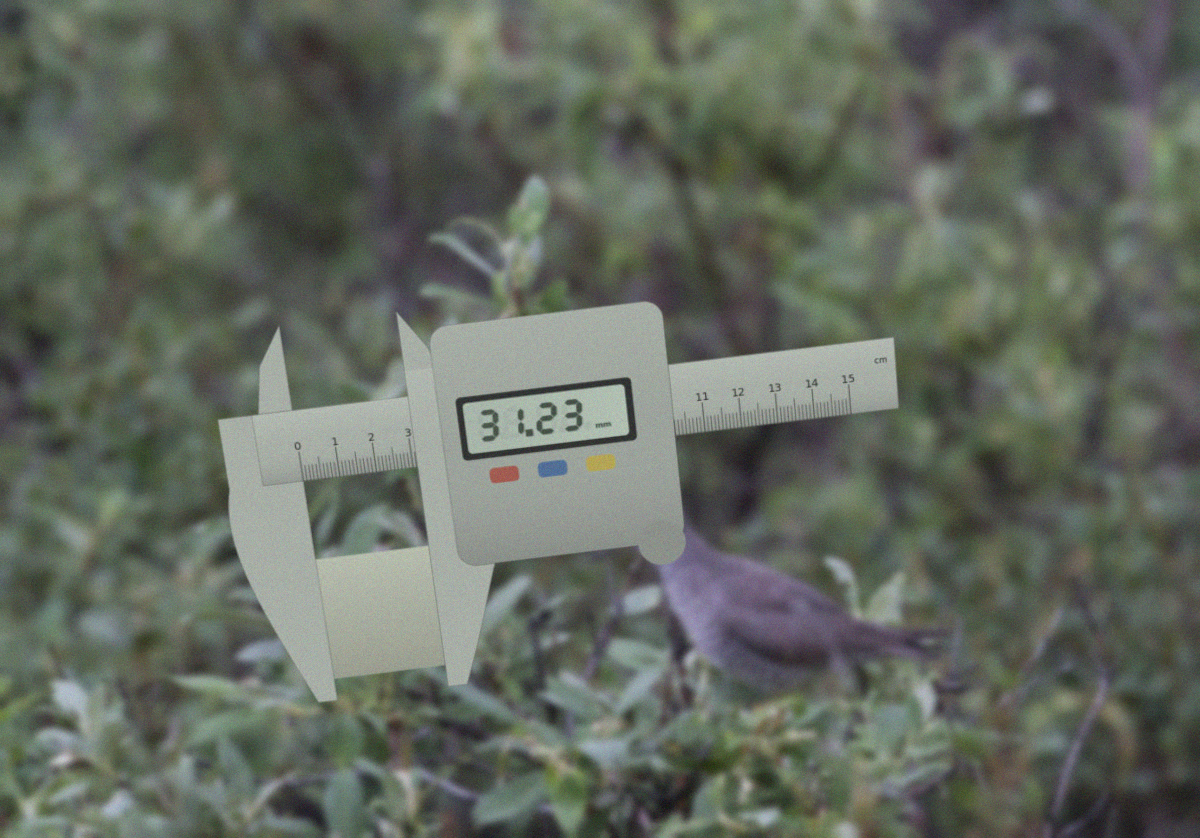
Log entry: 31.23 mm
